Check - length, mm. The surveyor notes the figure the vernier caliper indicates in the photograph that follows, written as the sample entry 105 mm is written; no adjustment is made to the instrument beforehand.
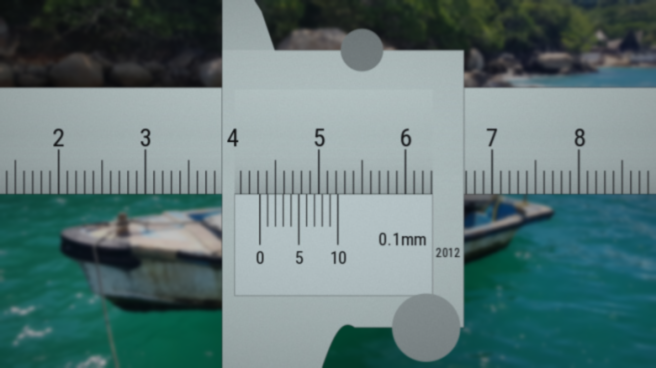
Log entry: 43.2 mm
